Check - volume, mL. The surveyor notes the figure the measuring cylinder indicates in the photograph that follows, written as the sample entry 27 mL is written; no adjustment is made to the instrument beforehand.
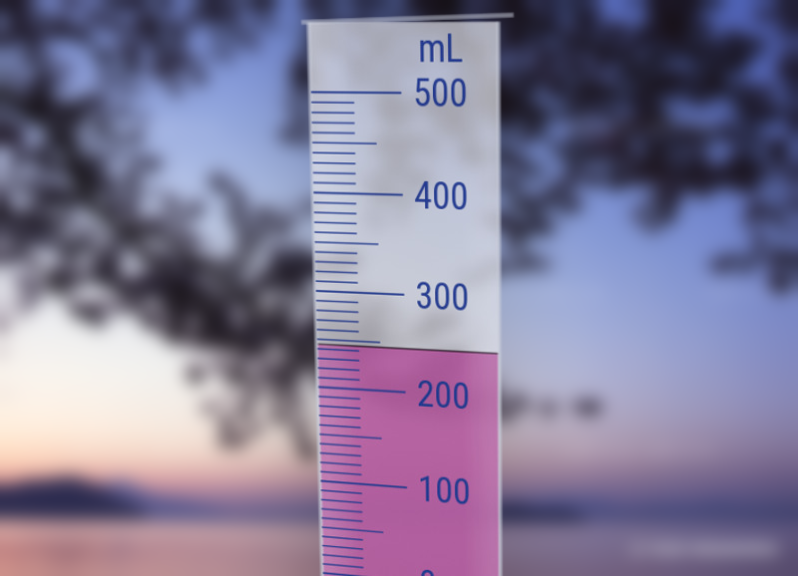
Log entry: 245 mL
